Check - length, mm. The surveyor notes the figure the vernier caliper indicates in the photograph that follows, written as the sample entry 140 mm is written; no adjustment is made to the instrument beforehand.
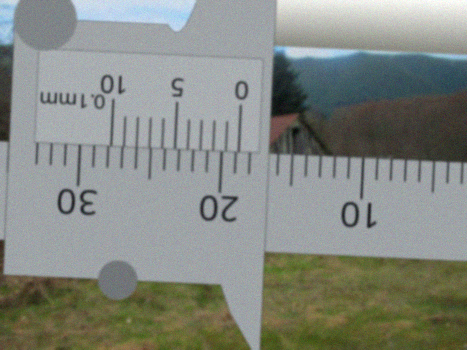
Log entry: 18.8 mm
